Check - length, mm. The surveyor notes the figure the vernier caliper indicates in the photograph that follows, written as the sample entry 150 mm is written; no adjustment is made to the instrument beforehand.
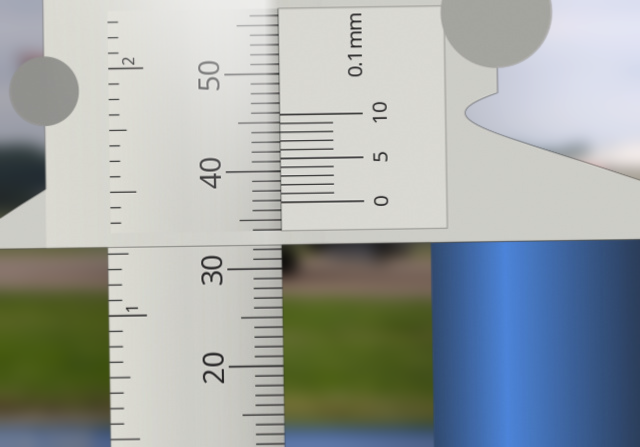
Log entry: 36.8 mm
